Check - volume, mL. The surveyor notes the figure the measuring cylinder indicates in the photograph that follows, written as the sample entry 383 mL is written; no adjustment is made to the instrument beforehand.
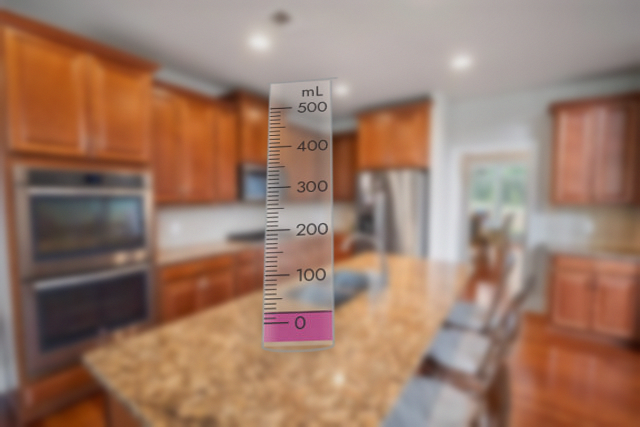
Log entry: 20 mL
